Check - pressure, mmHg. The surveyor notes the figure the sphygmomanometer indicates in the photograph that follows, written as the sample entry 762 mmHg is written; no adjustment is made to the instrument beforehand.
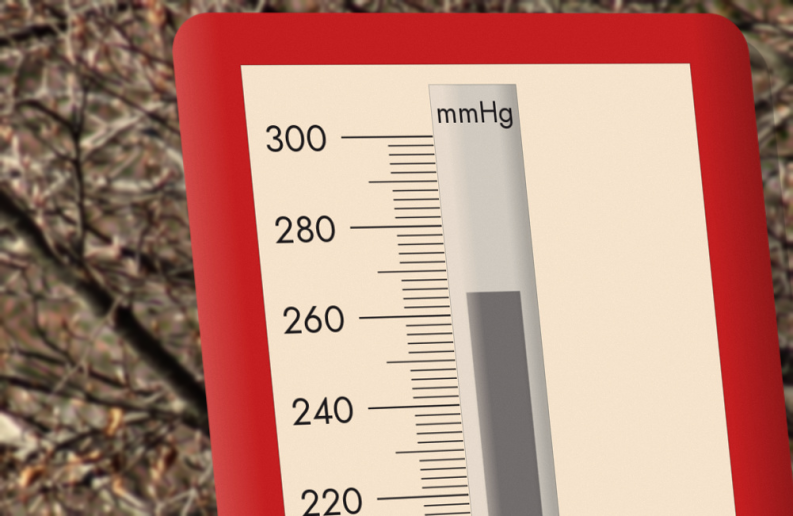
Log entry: 265 mmHg
